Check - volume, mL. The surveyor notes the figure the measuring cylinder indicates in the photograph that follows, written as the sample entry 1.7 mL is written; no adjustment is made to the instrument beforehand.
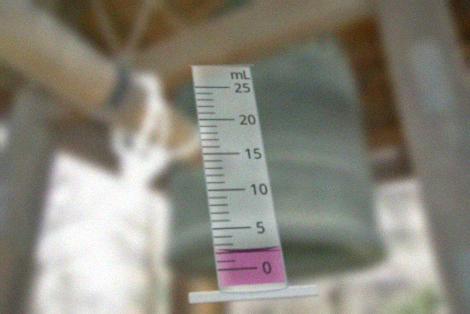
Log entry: 2 mL
